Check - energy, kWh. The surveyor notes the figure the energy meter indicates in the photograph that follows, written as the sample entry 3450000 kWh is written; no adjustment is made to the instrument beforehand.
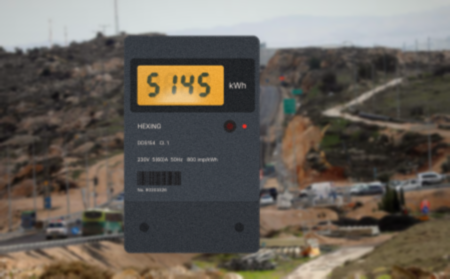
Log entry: 5145 kWh
